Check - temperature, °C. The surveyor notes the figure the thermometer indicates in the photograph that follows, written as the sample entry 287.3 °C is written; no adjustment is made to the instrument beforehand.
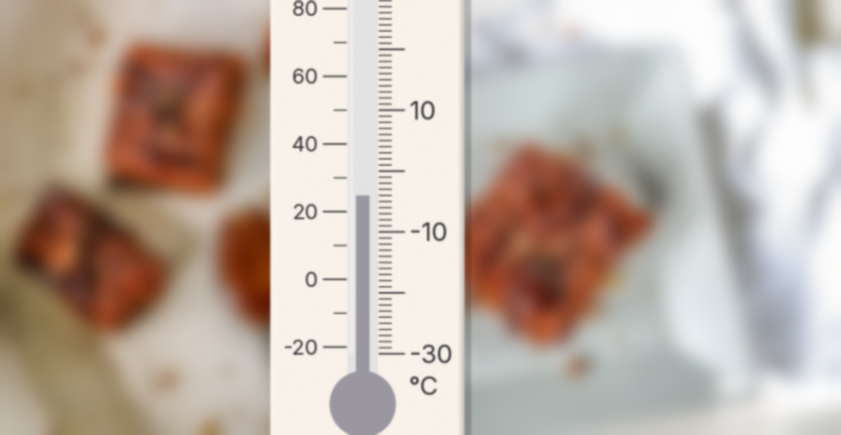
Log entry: -4 °C
